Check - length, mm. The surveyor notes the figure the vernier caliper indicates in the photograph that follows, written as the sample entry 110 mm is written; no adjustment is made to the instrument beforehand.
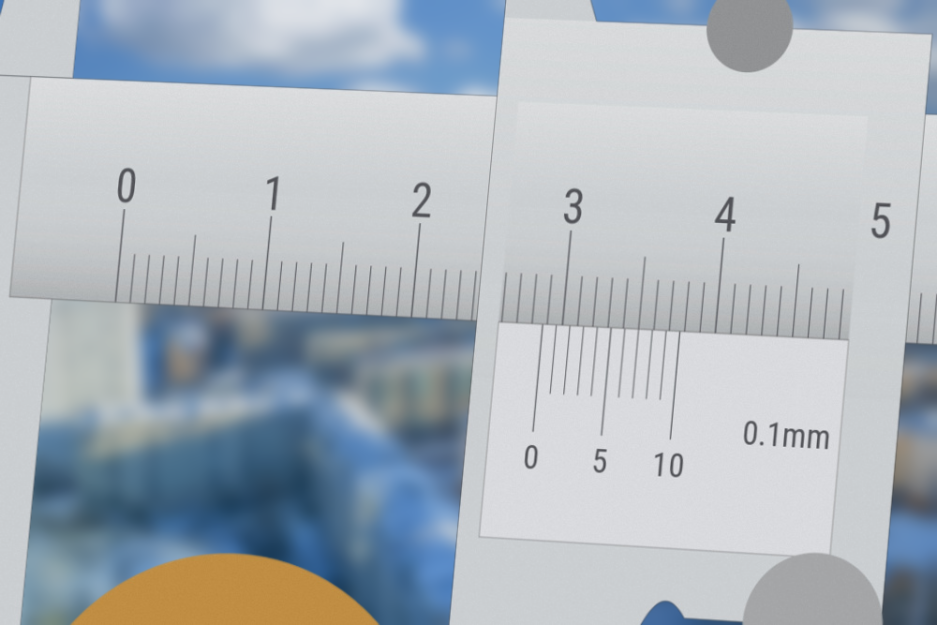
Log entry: 28.7 mm
